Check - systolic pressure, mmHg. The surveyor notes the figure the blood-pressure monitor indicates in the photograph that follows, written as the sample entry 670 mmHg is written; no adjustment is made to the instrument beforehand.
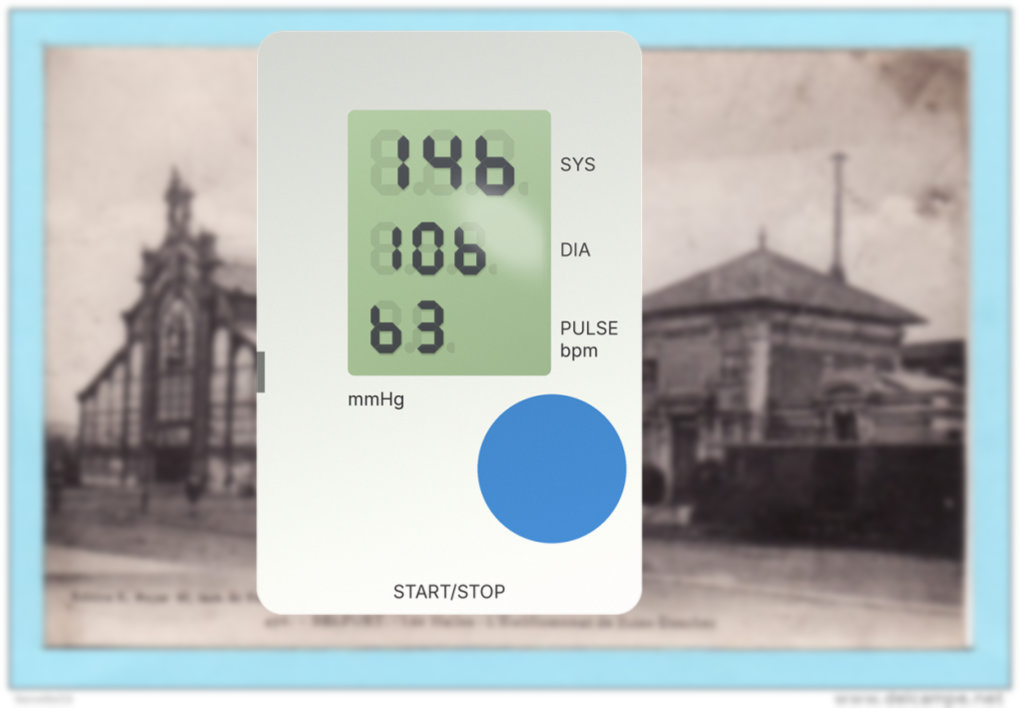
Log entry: 146 mmHg
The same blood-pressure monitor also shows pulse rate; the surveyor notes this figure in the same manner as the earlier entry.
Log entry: 63 bpm
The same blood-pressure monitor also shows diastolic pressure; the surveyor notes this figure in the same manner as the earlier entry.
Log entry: 106 mmHg
